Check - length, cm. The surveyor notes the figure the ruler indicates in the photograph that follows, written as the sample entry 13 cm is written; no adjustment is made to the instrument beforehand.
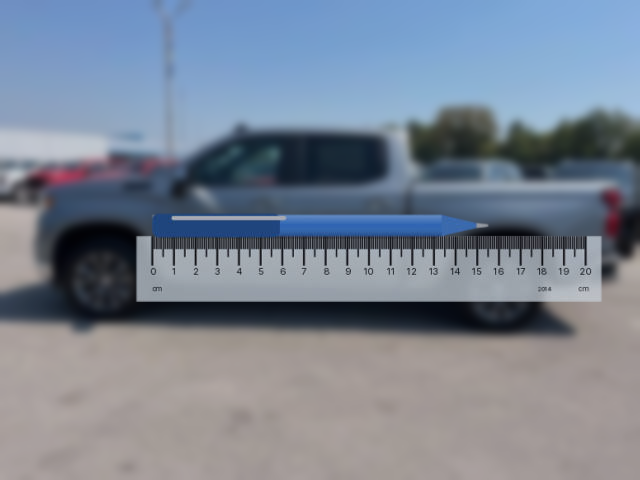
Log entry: 15.5 cm
